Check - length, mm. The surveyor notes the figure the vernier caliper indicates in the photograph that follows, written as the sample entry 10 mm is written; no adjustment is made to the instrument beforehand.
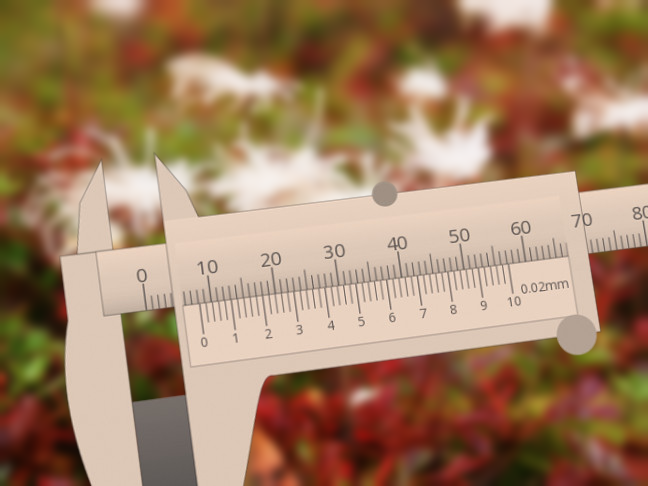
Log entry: 8.2 mm
